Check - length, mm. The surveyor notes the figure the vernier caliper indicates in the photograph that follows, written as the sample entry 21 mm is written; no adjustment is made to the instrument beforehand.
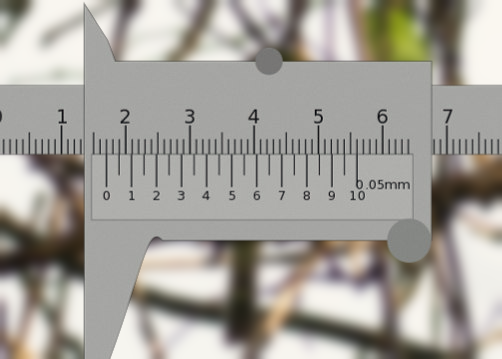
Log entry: 17.0 mm
